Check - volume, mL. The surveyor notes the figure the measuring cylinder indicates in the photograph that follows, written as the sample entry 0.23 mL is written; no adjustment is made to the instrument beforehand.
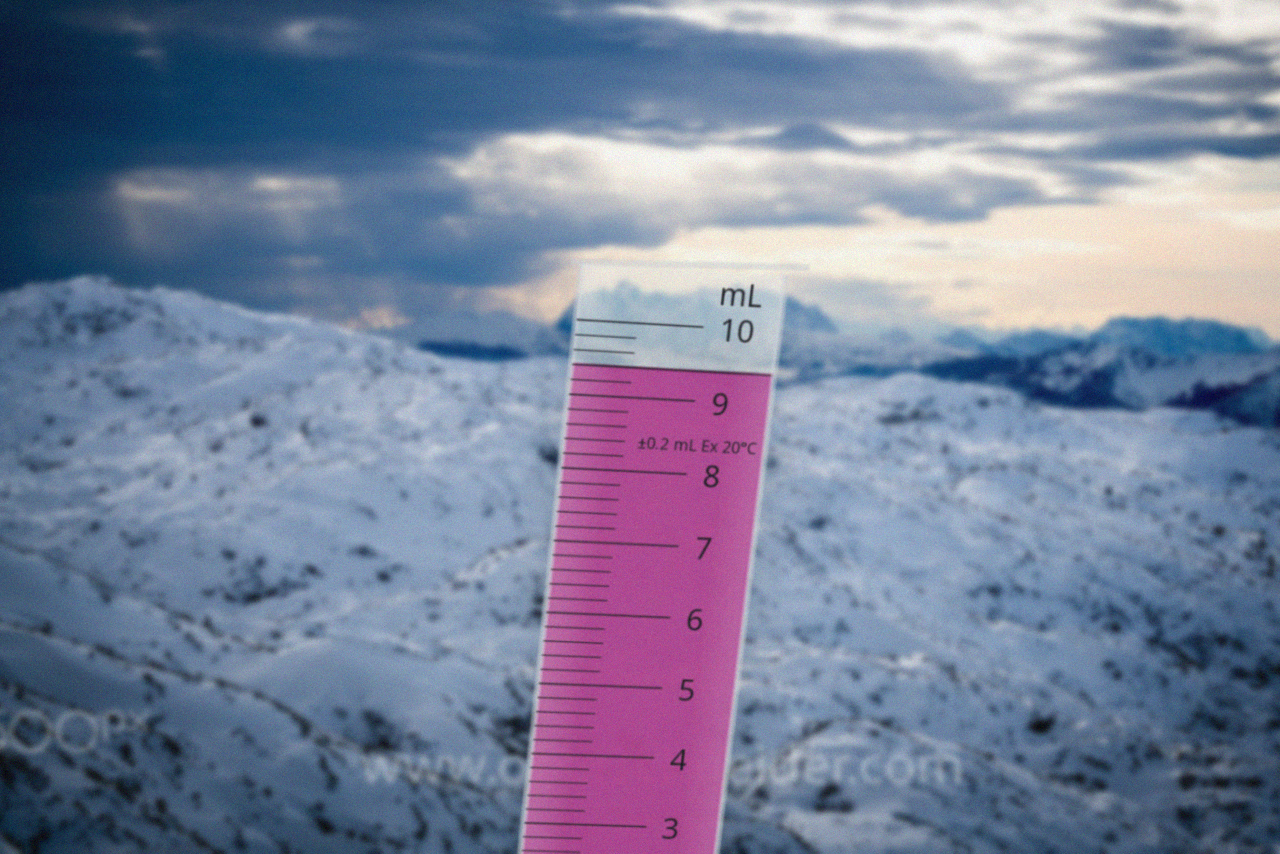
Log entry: 9.4 mL
